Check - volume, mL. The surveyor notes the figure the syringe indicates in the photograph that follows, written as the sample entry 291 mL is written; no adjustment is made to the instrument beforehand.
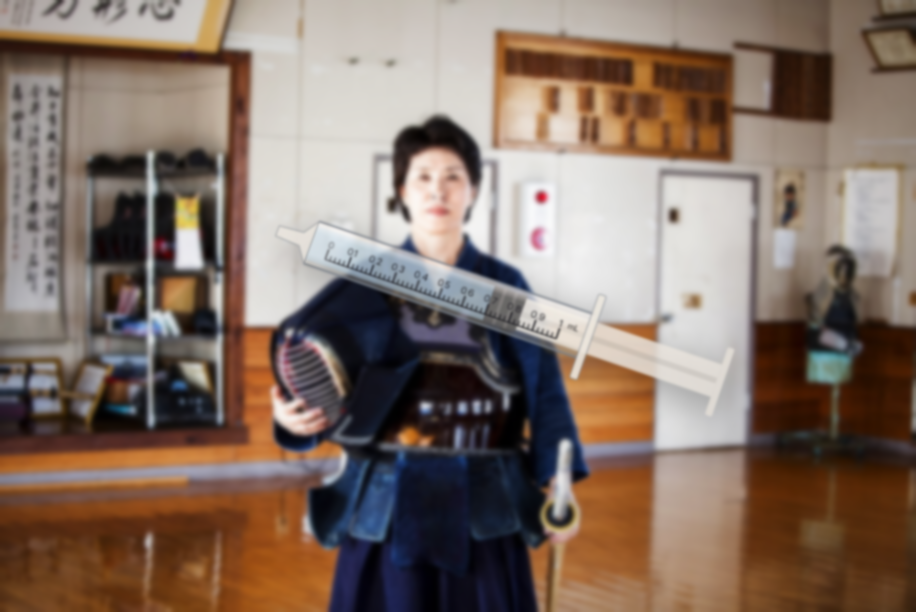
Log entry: 0.7 mL
